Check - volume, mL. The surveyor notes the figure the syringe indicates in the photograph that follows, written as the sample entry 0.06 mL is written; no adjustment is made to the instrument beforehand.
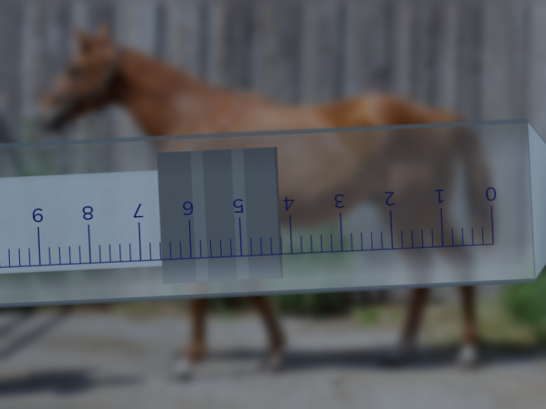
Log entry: 4.2 mL
